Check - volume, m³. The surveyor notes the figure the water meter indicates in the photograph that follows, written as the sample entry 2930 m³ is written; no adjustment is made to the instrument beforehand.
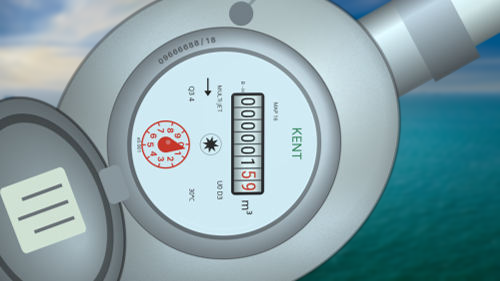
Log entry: 1.590 m³
